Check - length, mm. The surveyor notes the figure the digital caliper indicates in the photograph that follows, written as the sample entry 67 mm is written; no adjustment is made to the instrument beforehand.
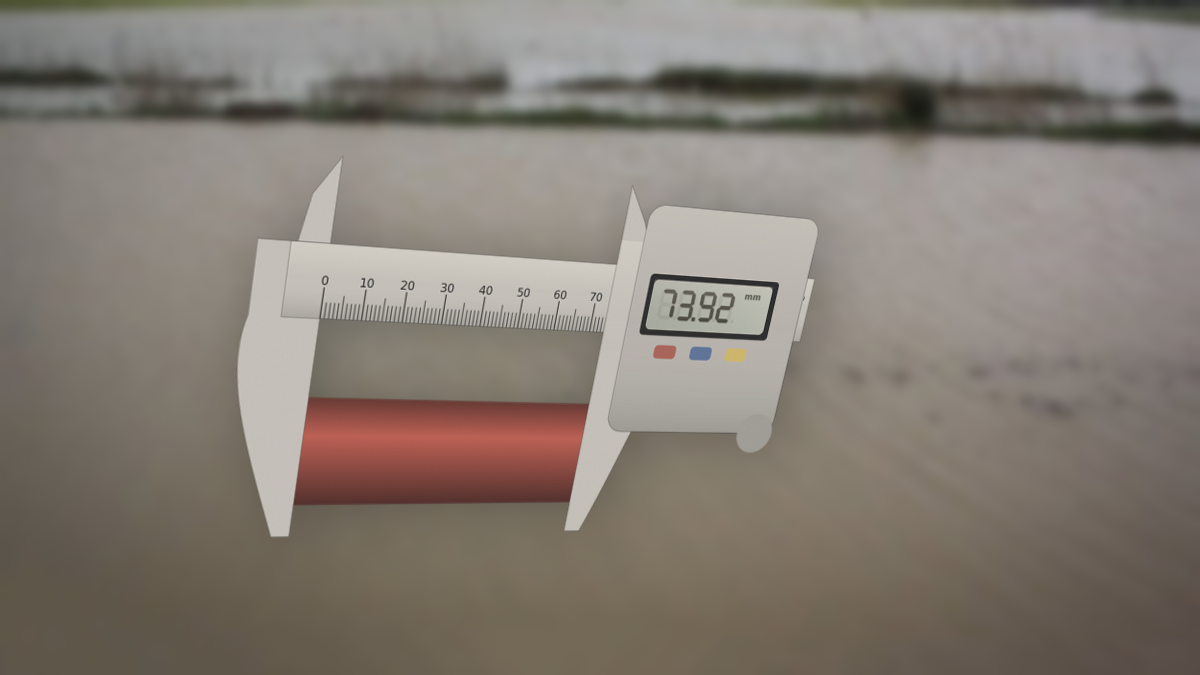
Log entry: 73.92 mm
